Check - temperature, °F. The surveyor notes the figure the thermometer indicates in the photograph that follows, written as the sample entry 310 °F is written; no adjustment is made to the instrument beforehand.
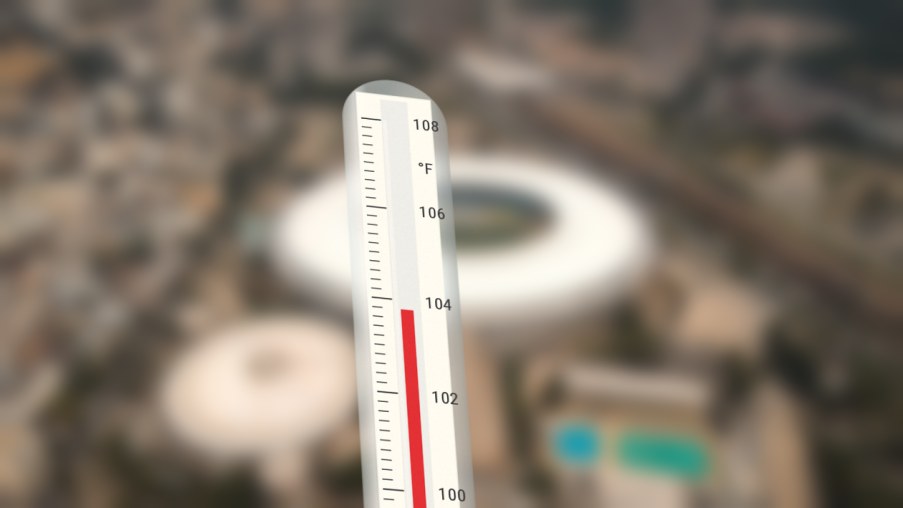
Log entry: 103.8 °F
